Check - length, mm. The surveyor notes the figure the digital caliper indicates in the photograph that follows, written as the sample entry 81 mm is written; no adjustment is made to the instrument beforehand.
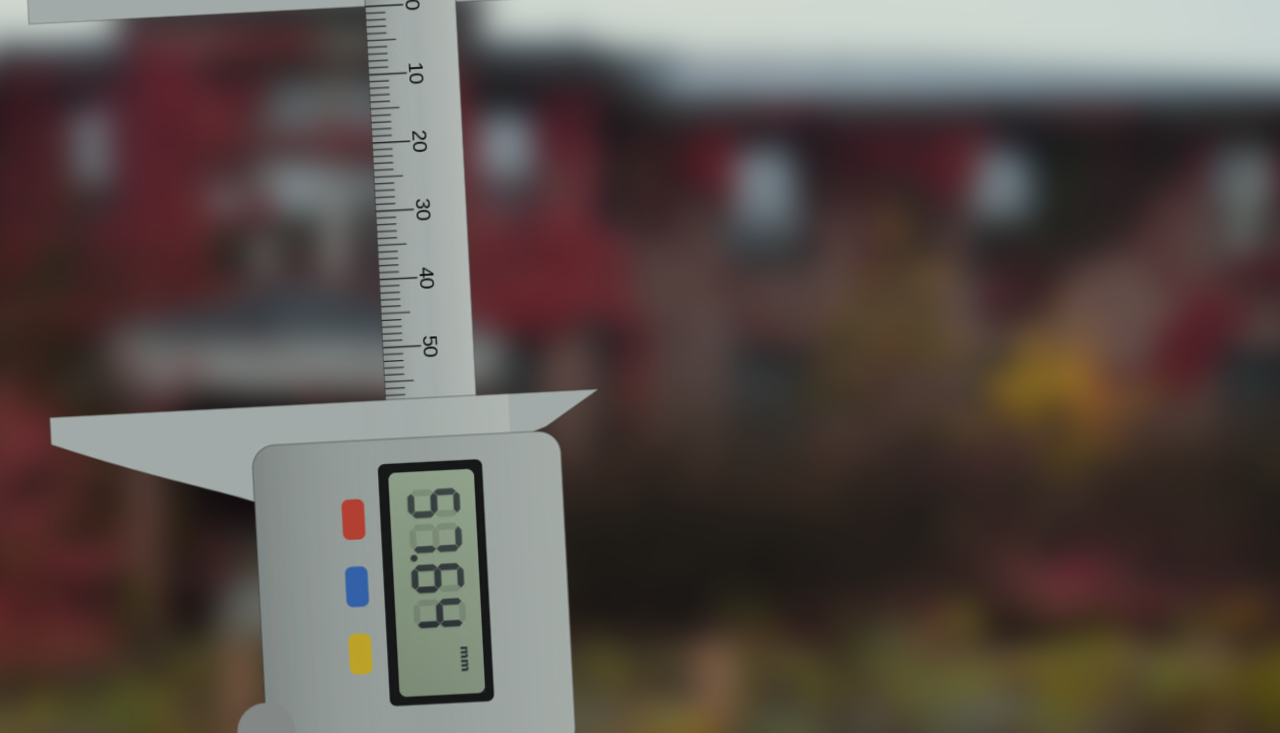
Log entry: 57.64 mm
